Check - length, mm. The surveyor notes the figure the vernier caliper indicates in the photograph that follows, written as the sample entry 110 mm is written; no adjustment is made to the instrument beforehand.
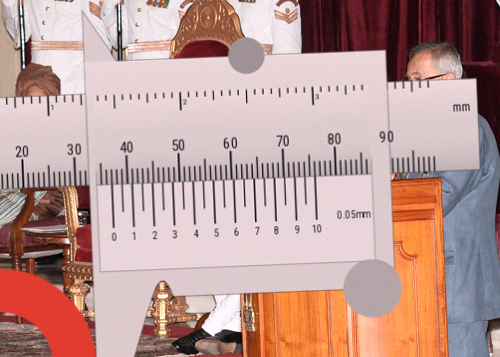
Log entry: 37.0 mm
